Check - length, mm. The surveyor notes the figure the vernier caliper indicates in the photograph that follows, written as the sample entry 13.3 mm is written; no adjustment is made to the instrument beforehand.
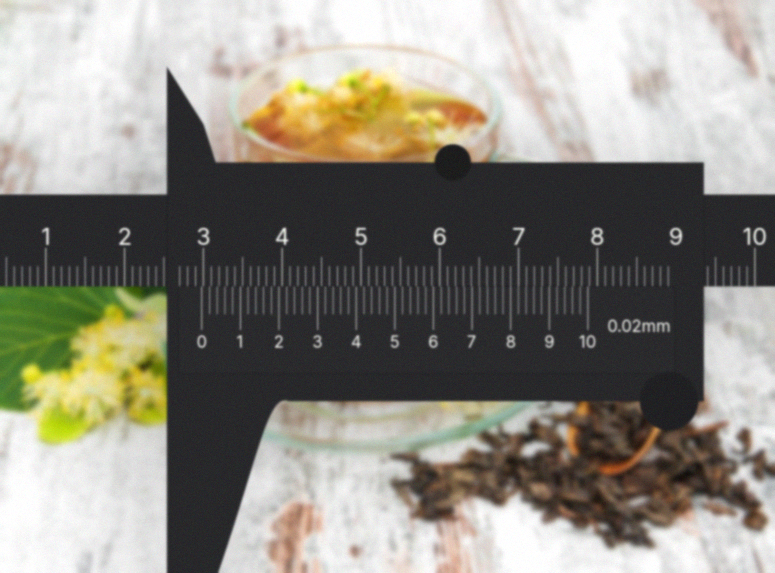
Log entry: 29.8 mm
